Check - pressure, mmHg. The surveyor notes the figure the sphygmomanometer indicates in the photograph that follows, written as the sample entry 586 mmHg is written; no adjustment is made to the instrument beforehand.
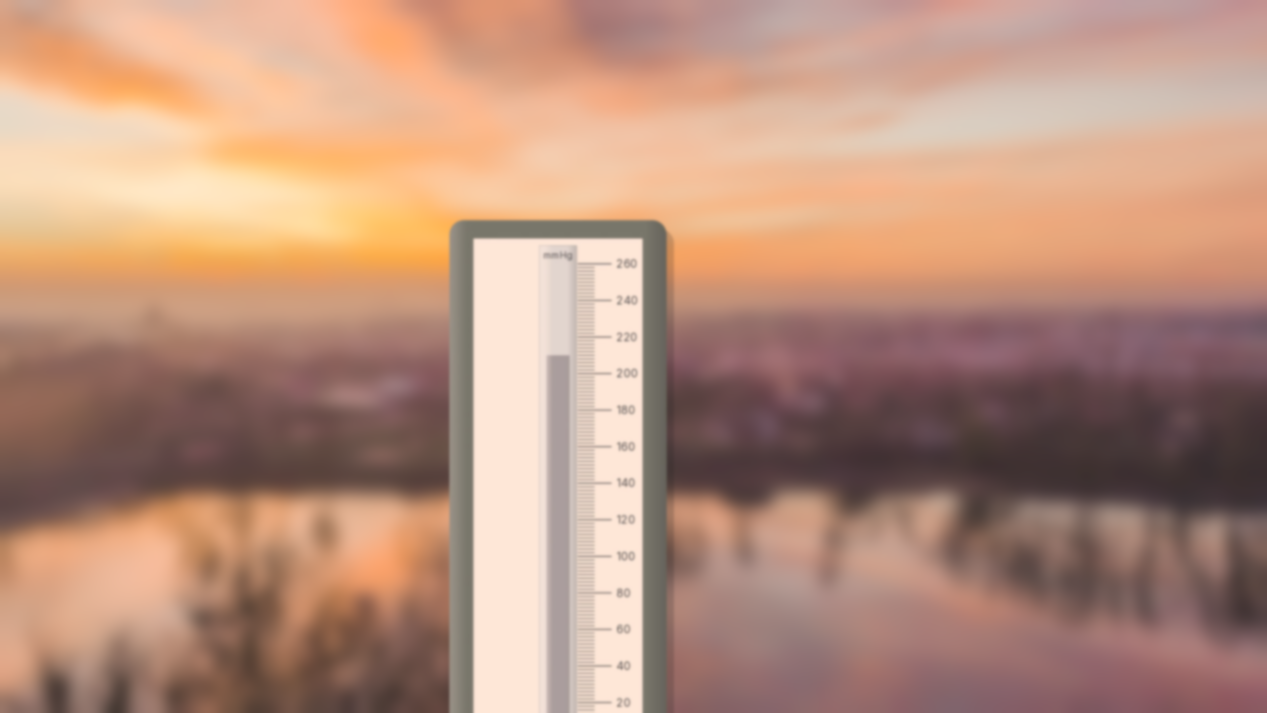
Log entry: 210 mmHg
